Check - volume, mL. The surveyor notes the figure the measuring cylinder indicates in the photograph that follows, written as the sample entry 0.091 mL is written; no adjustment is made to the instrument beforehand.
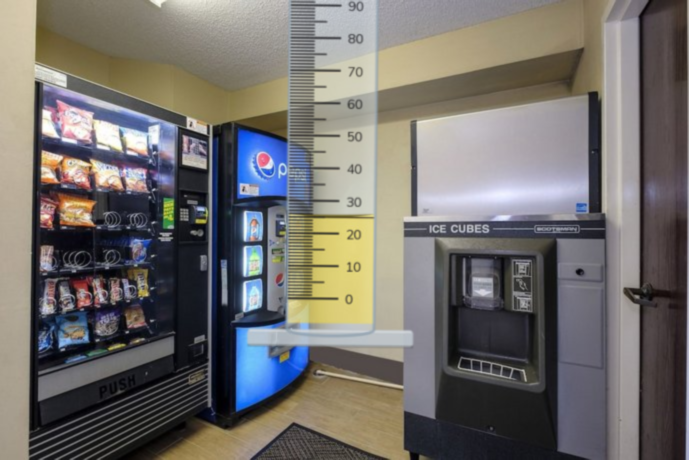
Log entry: 25 mL
